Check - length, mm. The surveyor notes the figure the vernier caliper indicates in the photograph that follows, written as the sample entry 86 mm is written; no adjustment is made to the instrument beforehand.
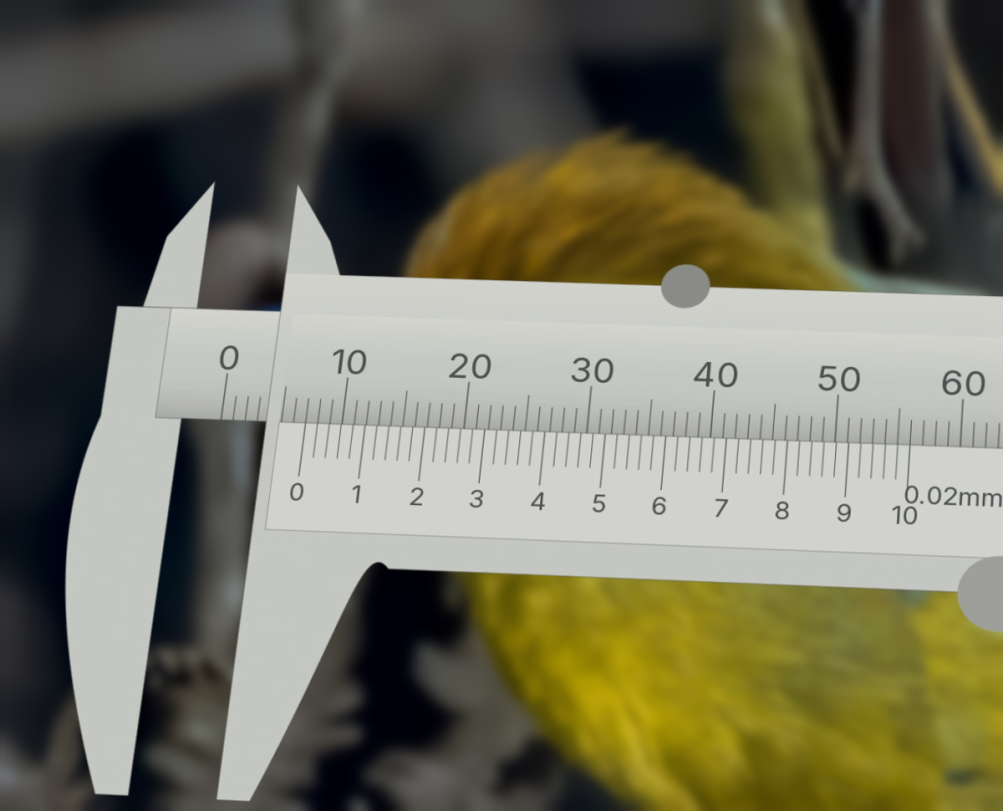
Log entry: 7.0 mm
